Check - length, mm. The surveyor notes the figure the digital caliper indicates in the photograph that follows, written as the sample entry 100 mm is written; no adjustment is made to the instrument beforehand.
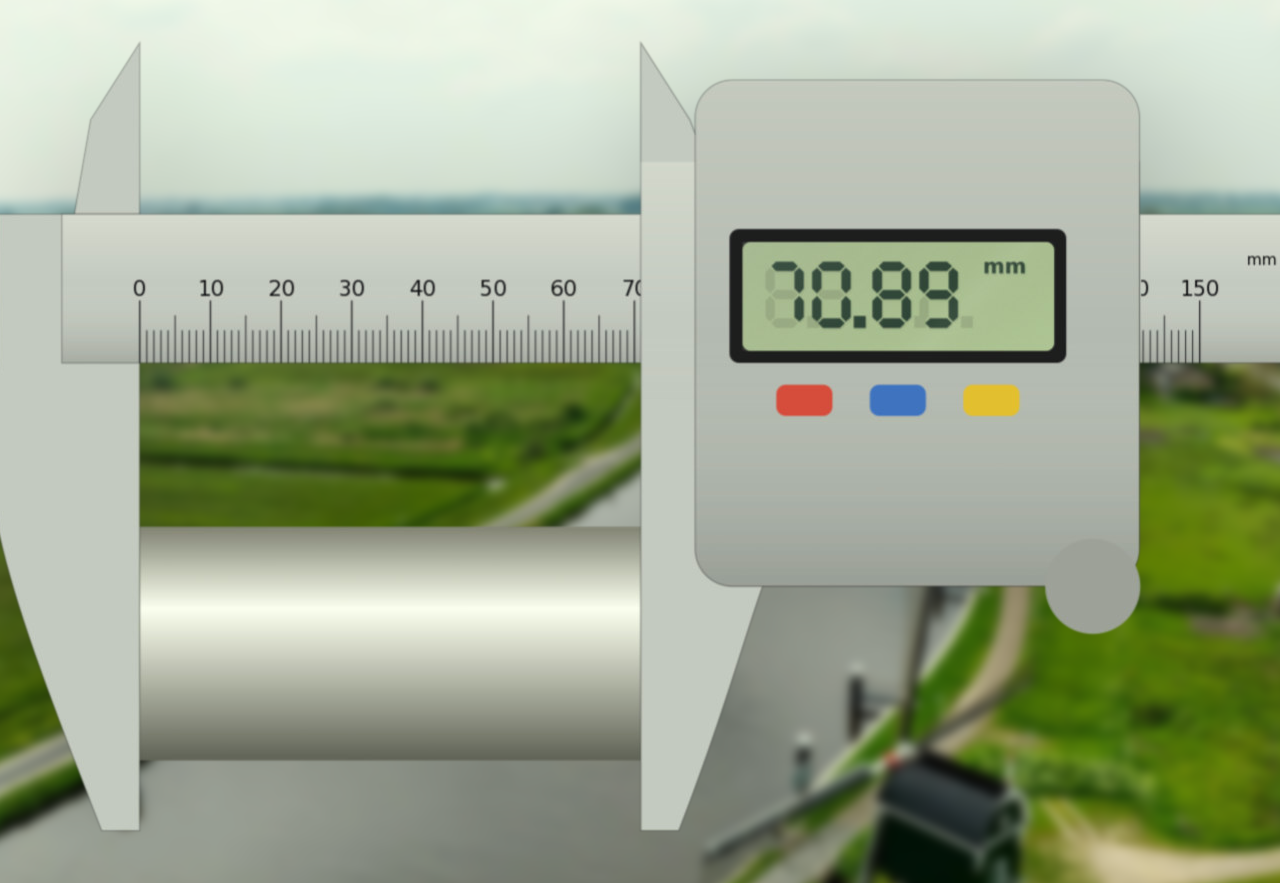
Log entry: 70.89 mm
